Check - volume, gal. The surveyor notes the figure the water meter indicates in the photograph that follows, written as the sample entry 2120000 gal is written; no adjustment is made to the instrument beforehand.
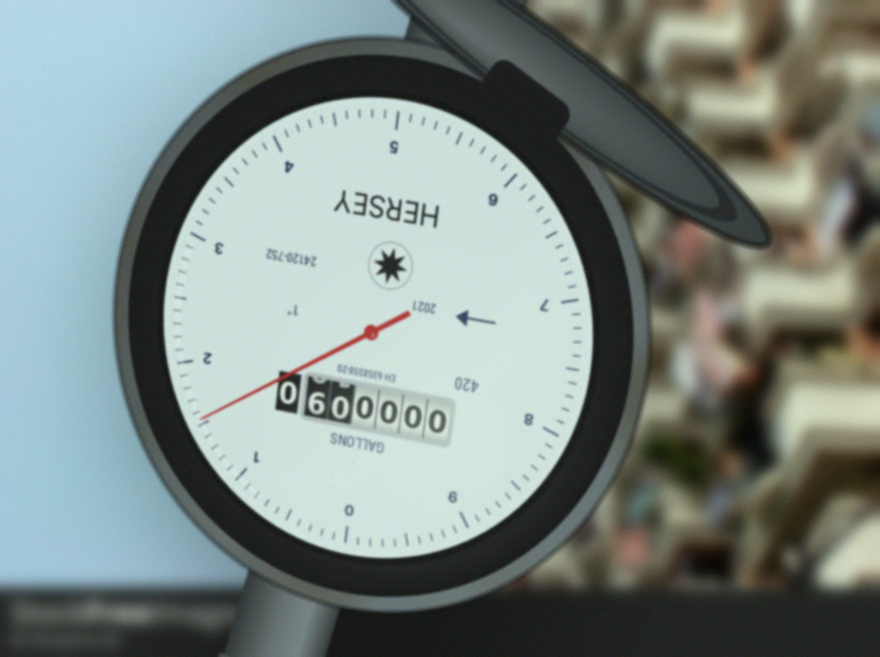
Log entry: 91.5 gal
